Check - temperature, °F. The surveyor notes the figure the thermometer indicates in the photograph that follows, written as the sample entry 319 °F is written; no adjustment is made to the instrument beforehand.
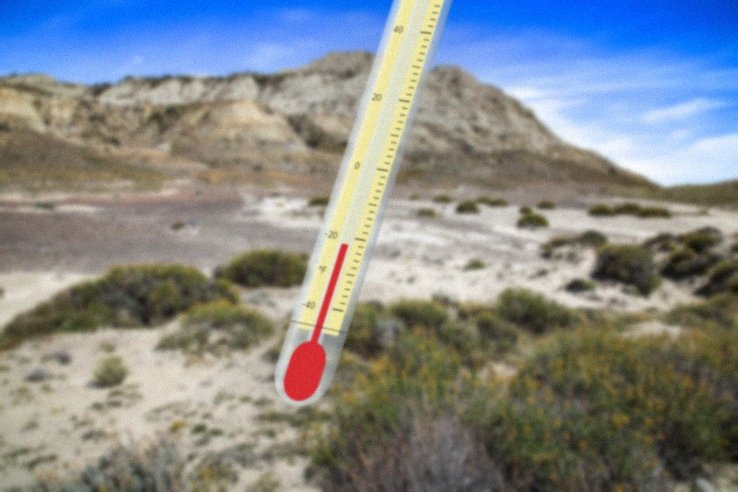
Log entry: -22 °F
